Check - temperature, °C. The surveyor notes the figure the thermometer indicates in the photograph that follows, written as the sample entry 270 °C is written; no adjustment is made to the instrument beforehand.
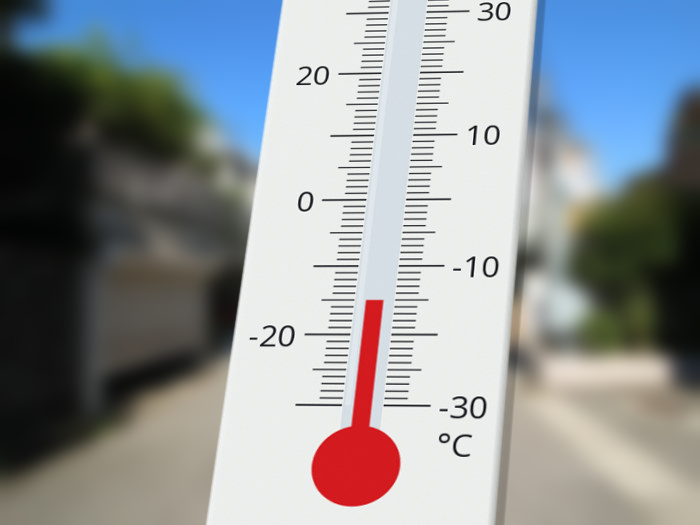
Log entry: -15 °C
